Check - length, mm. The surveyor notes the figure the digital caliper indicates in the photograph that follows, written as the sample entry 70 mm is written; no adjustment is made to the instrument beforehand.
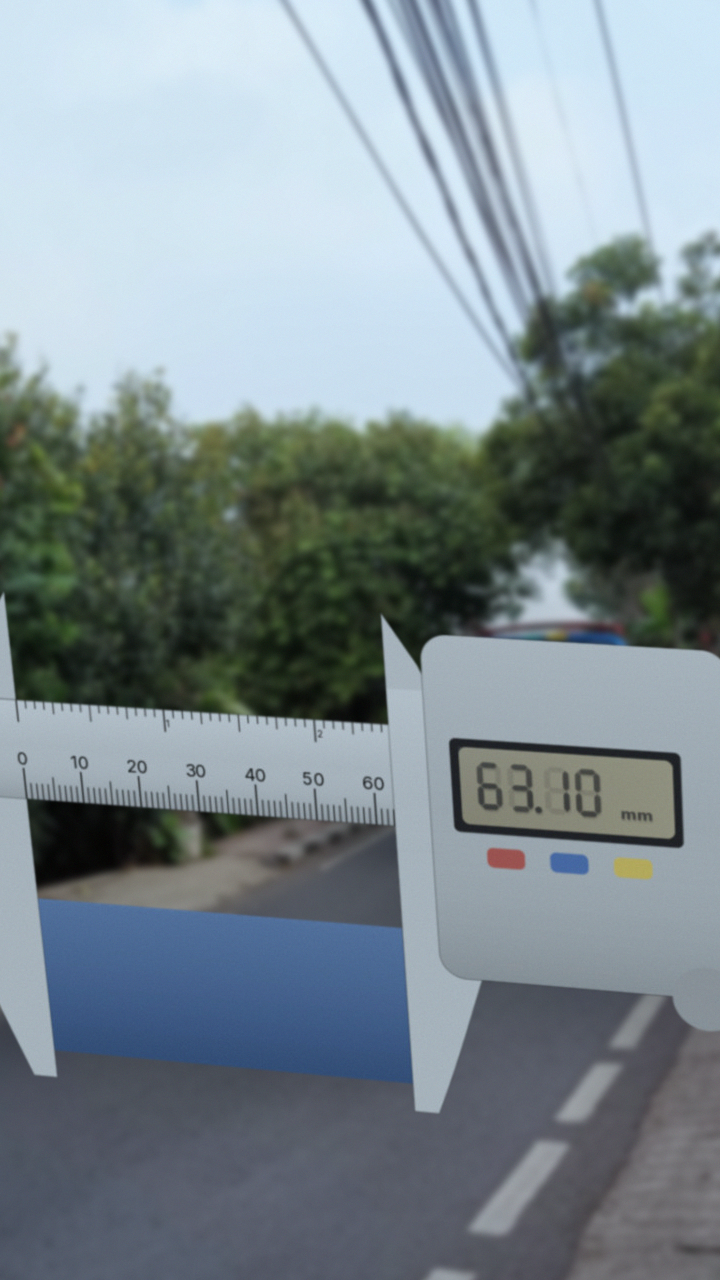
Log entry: 63.10 mm
